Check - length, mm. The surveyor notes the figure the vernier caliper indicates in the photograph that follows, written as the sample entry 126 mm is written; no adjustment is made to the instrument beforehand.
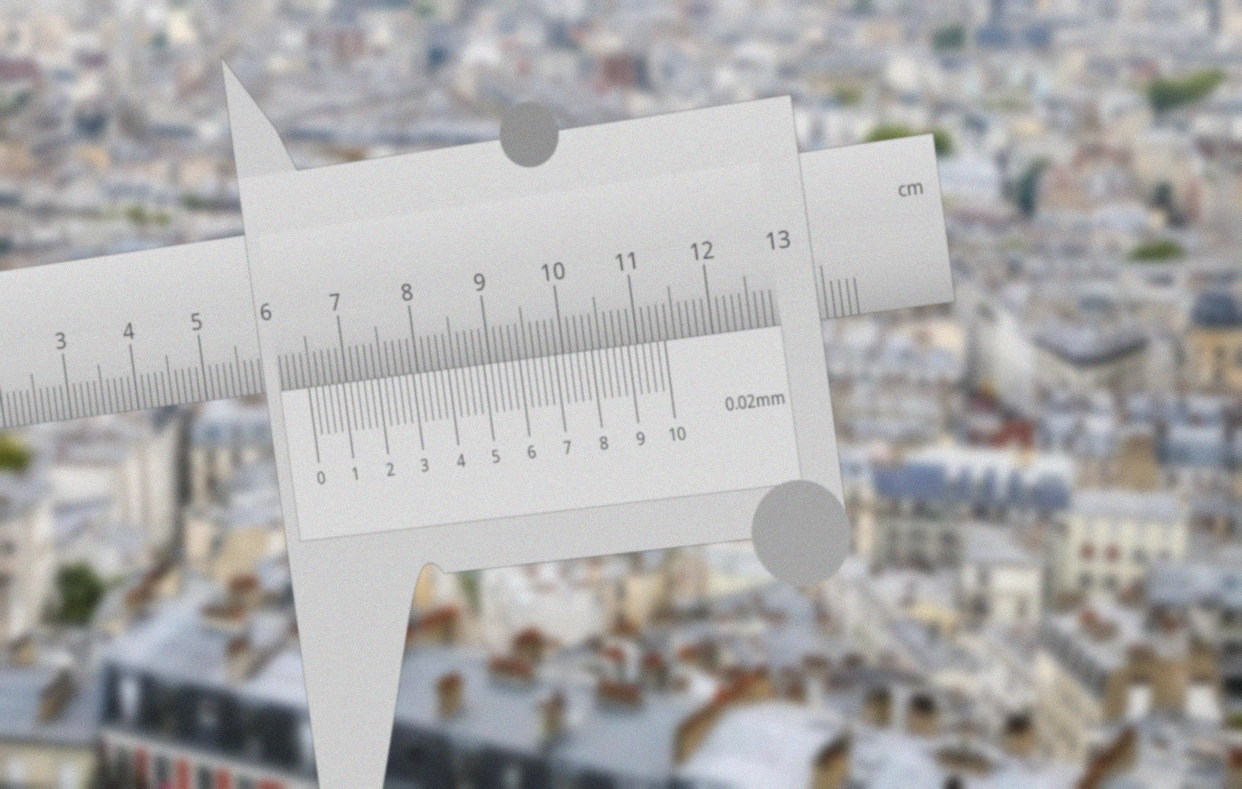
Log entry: 64.6 mm
